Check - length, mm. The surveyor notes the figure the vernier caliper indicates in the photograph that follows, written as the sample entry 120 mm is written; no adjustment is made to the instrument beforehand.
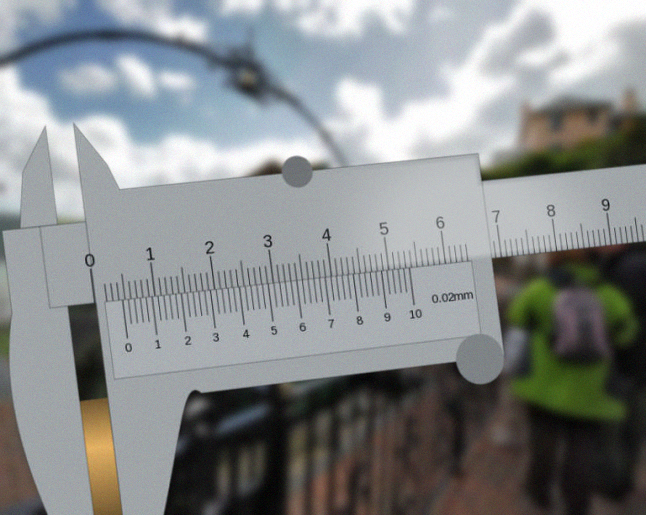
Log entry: 4.6 mm
